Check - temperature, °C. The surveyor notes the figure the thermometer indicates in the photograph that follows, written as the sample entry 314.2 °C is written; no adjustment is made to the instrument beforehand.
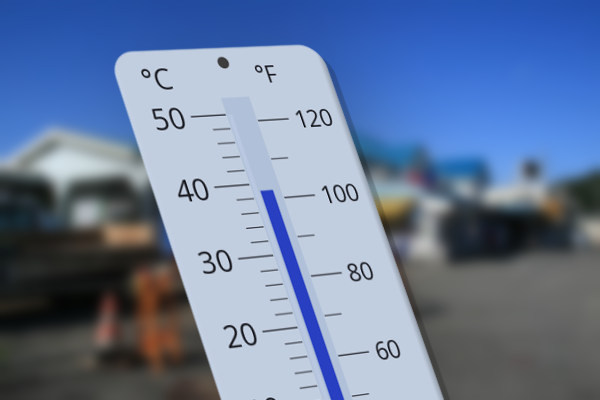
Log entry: 39 °C
